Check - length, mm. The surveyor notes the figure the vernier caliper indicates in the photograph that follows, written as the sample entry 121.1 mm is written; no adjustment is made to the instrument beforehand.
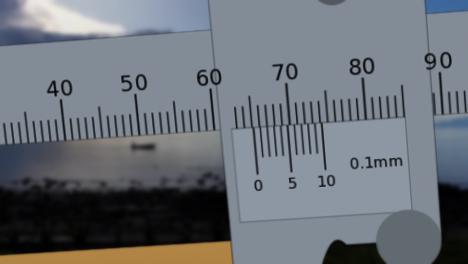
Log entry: 65.2 mm
